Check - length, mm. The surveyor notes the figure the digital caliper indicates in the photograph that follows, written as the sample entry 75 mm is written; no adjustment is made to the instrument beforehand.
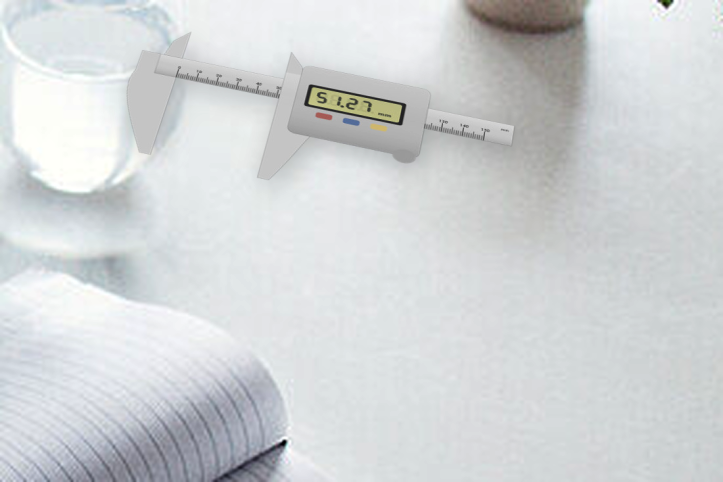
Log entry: 51.27 mm
